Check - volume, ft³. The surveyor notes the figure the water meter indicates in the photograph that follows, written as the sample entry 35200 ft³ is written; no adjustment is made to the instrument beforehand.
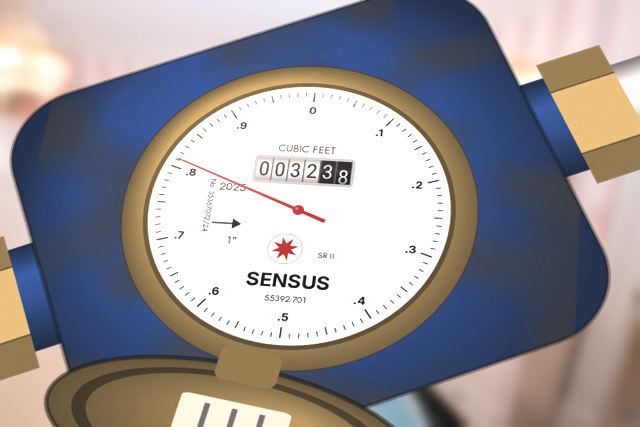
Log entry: 3237.81 ft³
